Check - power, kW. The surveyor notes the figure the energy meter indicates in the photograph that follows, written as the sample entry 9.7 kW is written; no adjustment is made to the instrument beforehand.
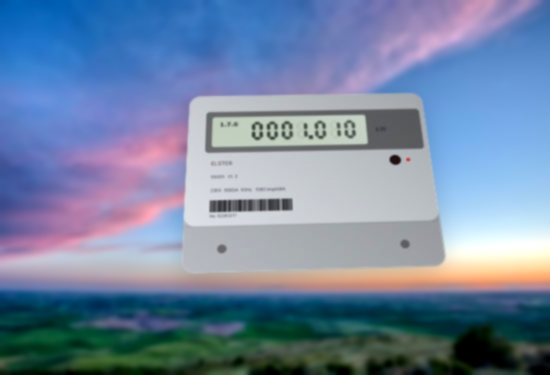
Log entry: 1.010 kW
